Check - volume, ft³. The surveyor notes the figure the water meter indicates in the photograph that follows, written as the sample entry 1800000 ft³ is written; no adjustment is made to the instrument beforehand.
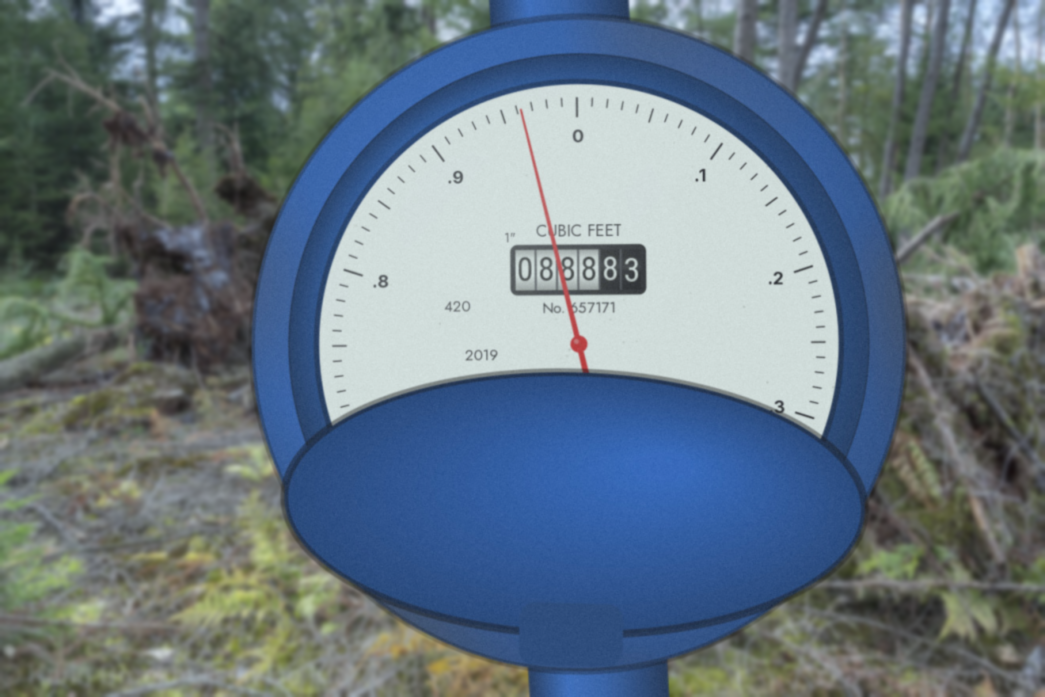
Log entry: 88882.96 ft³
